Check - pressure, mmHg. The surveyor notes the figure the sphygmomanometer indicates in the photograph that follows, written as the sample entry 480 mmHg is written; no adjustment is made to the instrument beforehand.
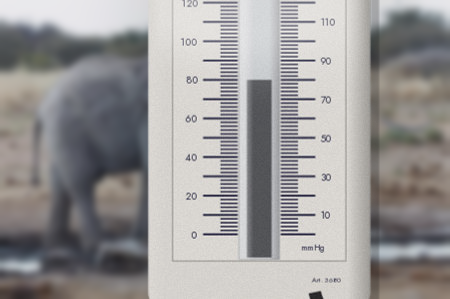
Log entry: 80 mmHg
